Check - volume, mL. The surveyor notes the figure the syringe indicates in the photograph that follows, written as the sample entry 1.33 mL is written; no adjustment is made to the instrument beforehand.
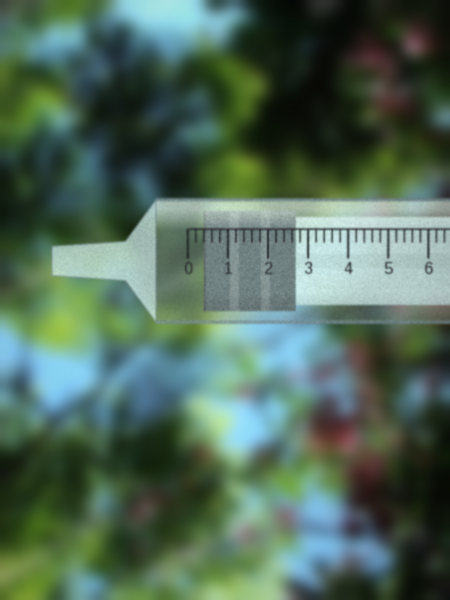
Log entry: 0.4 mL
